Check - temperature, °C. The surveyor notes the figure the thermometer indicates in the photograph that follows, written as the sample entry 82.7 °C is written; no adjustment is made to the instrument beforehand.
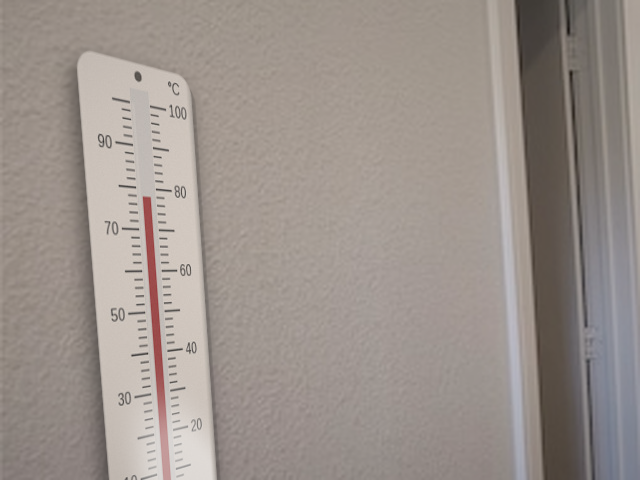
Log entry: 78 °C
